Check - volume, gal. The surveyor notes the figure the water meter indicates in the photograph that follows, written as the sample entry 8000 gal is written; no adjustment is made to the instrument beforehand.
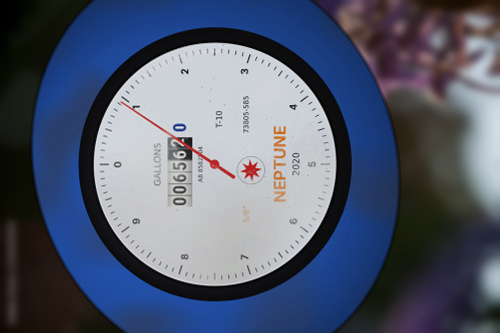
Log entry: 65620.9 gal
